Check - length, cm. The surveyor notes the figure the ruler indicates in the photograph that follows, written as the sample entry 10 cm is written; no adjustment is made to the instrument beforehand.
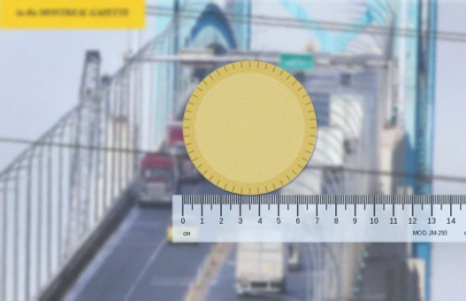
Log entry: 7 cm
